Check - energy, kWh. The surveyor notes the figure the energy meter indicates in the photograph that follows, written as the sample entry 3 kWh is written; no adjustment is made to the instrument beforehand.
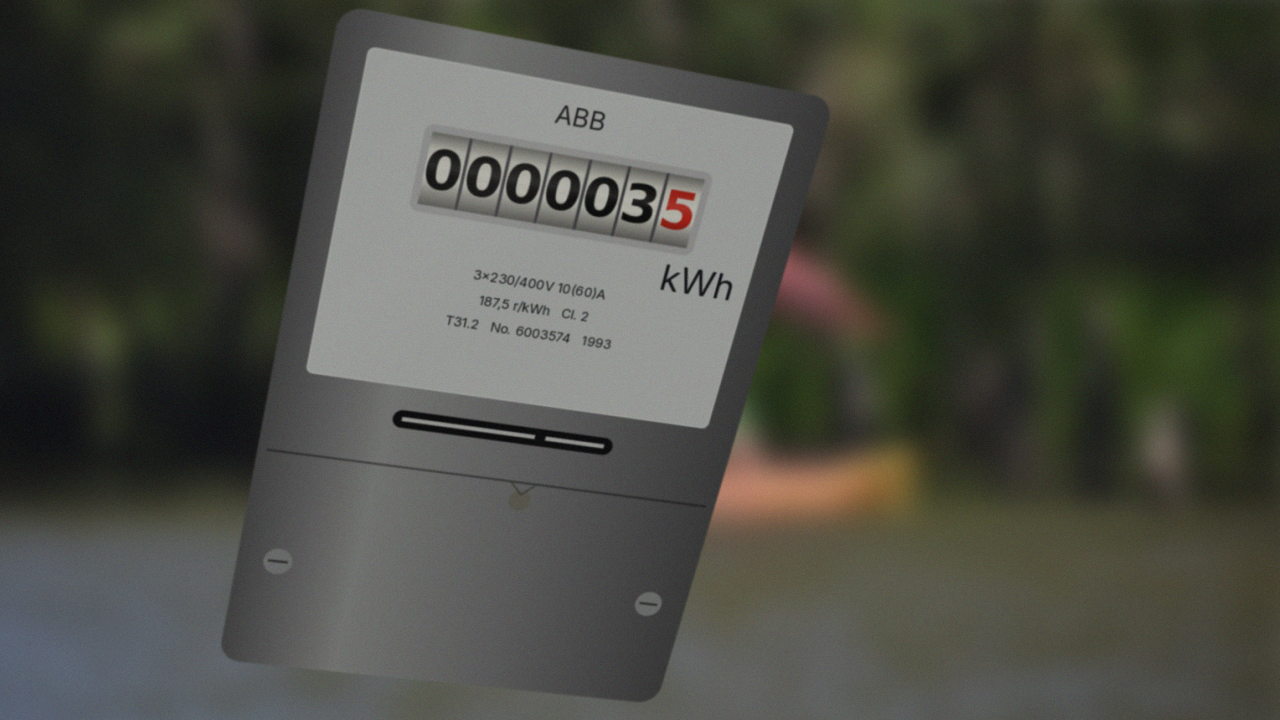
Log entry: 3.5 kWh
